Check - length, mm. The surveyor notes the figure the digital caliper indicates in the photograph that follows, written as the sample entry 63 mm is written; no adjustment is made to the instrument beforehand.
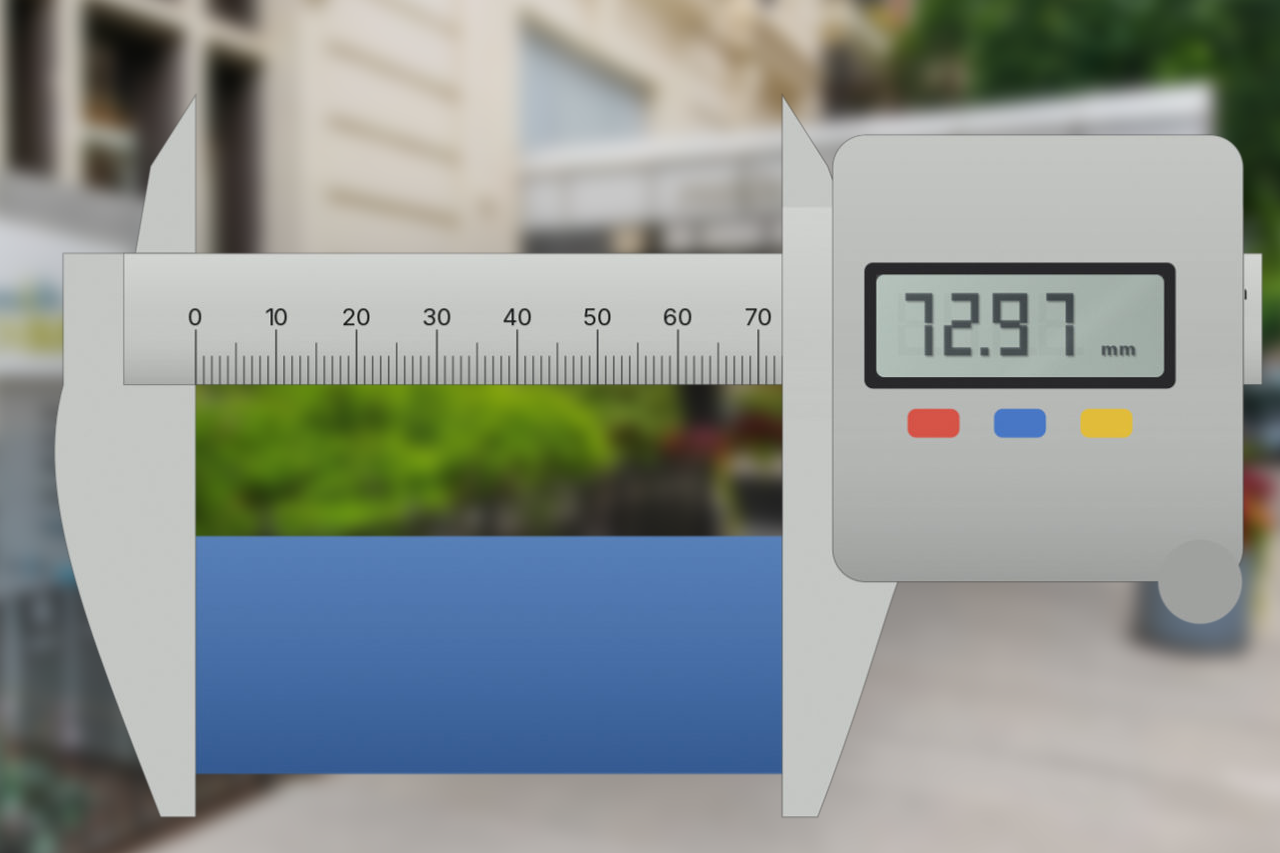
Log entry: 72.97 mm
